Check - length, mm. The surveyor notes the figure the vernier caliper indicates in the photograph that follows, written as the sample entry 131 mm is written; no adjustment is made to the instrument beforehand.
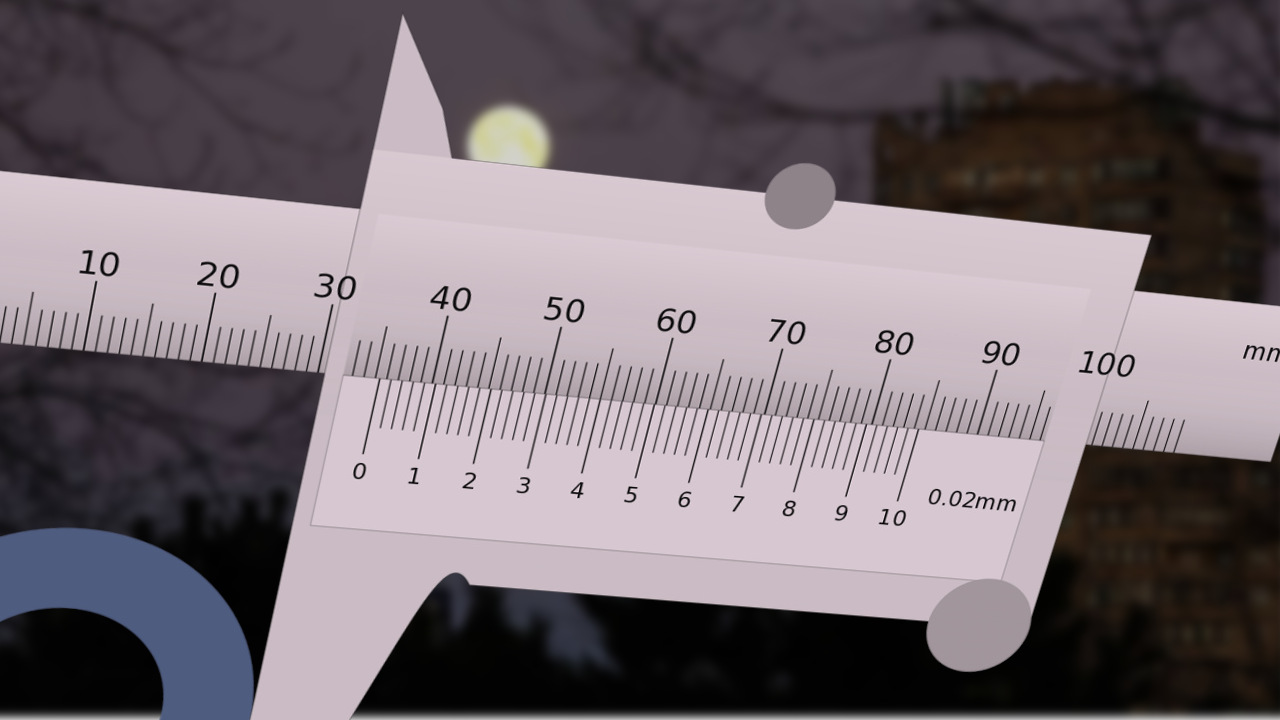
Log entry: 35.4 mm
